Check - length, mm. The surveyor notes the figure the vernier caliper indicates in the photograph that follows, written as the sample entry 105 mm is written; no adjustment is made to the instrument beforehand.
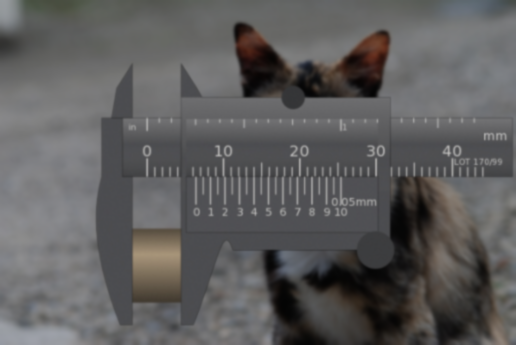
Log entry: 6.4 mm
